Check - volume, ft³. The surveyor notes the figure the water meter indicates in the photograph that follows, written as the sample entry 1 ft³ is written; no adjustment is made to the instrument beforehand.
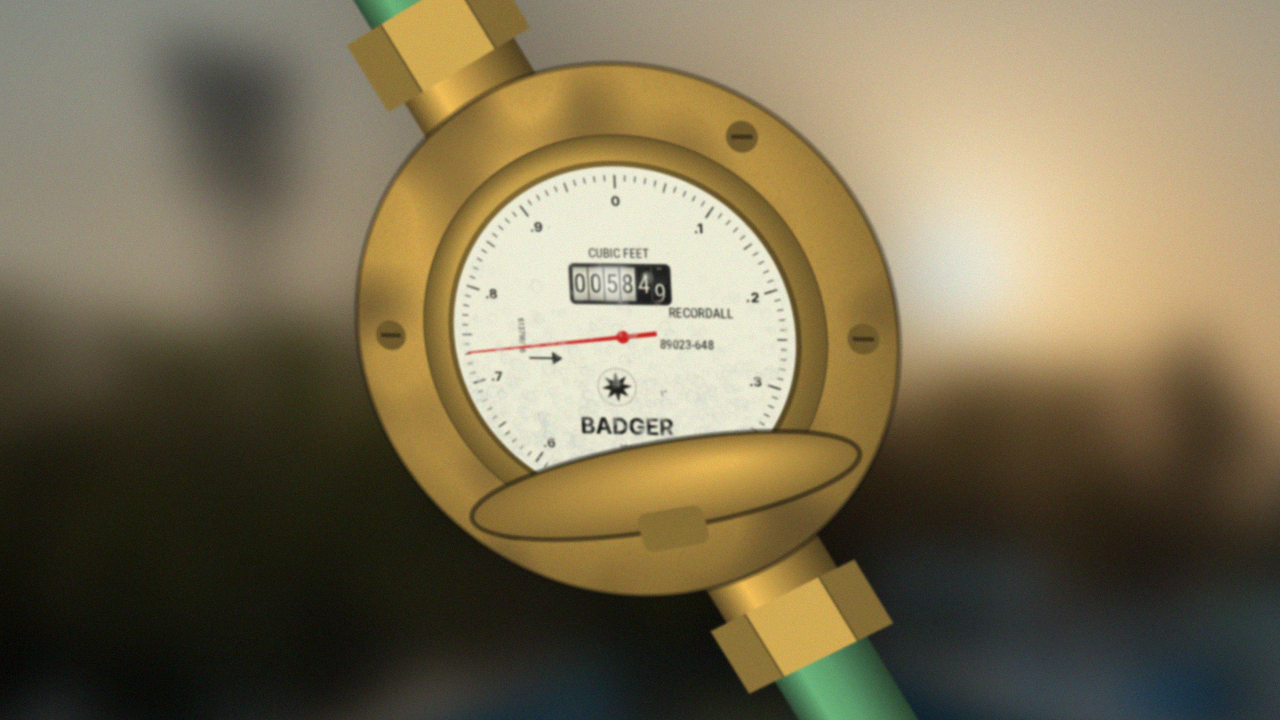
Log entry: 5848.73 ft³
